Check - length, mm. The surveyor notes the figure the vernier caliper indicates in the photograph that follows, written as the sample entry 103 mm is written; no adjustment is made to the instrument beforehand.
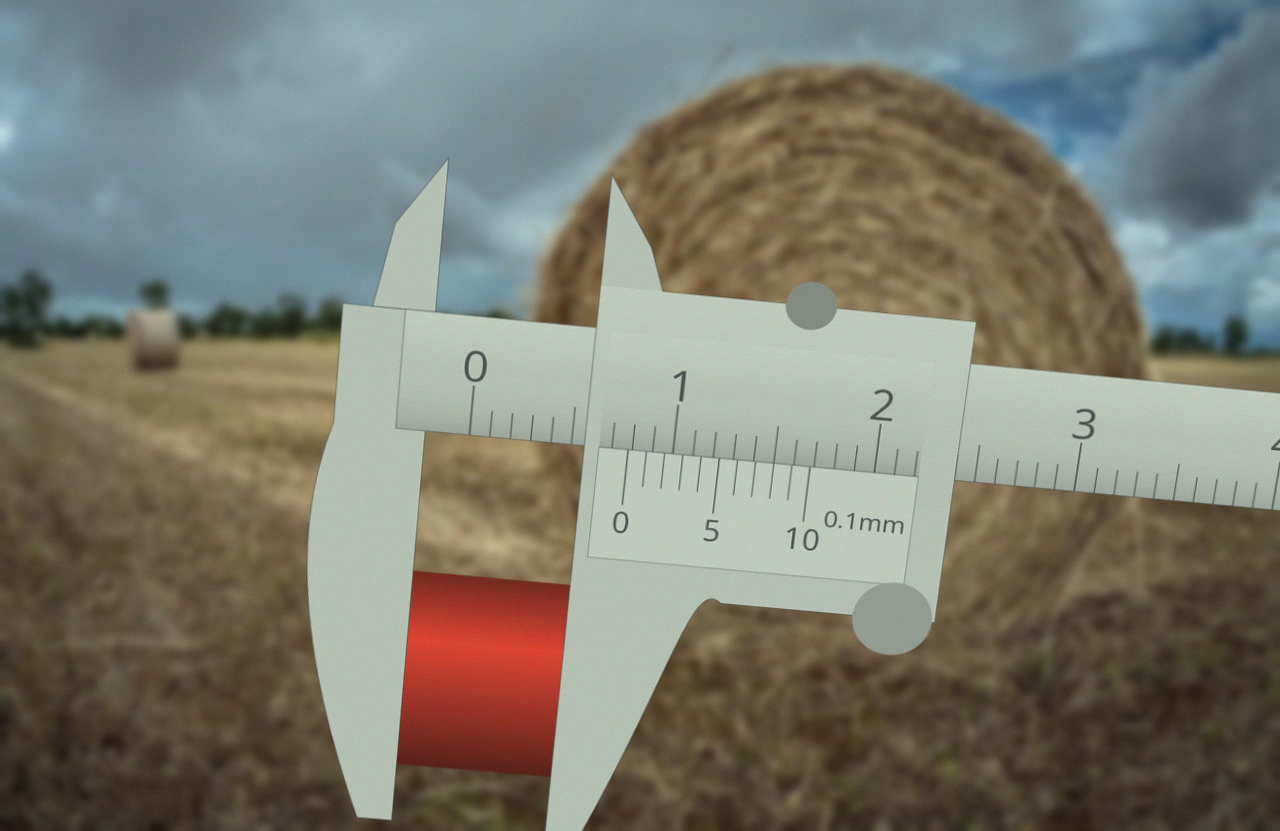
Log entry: 7.8 mm
